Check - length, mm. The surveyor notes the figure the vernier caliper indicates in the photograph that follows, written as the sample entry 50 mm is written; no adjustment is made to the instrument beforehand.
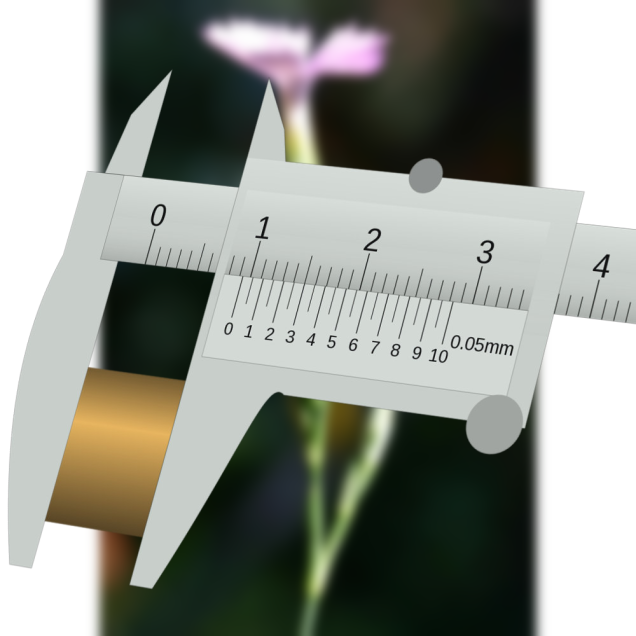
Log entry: 9.3 mm
